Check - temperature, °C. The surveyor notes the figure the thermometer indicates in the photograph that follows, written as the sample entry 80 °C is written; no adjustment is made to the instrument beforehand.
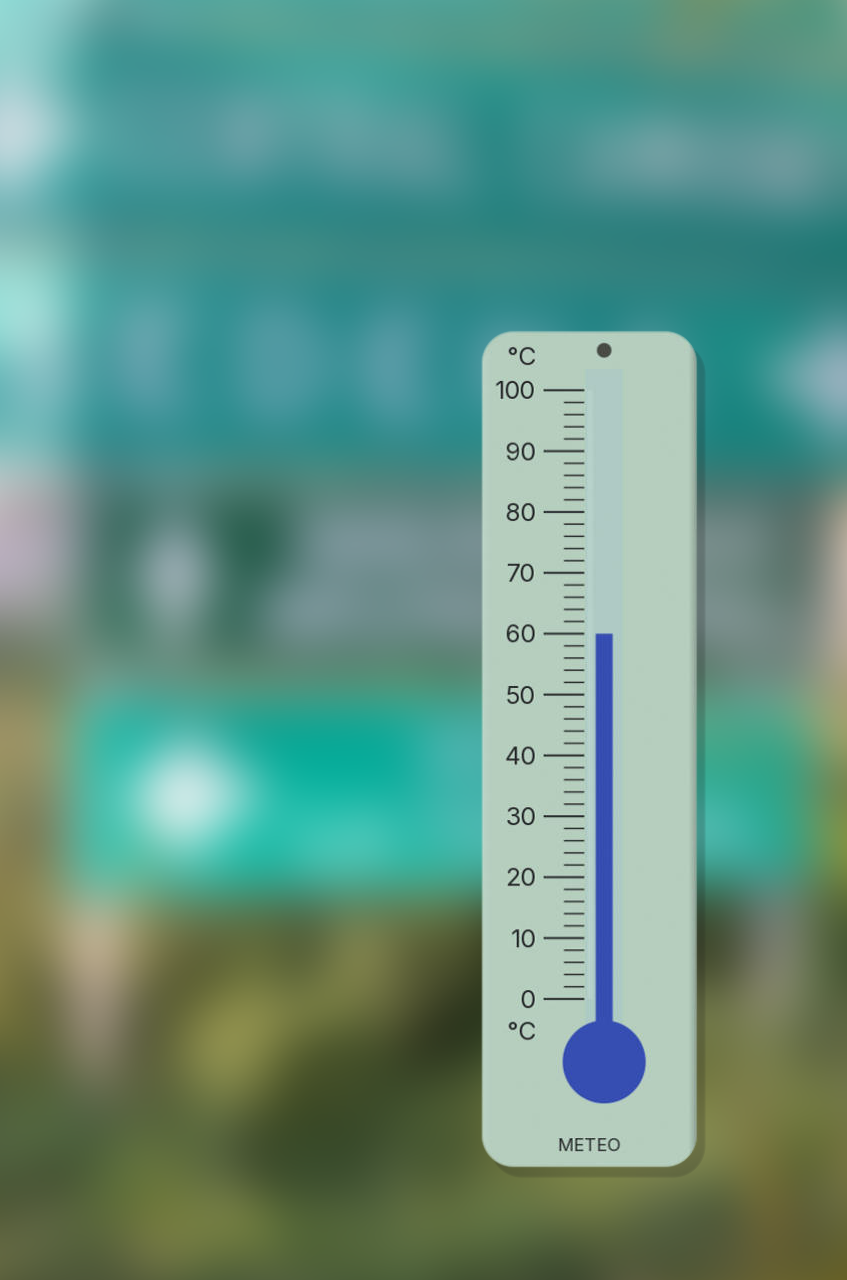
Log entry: 60 °C
